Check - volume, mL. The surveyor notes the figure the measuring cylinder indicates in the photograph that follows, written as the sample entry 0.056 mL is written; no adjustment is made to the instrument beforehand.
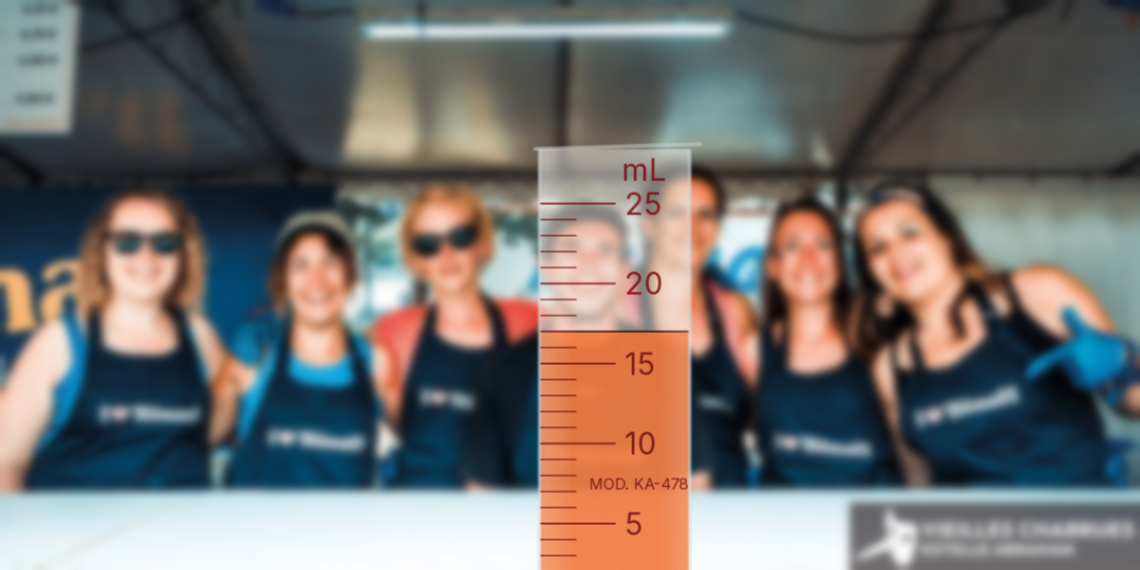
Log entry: 17 mL
